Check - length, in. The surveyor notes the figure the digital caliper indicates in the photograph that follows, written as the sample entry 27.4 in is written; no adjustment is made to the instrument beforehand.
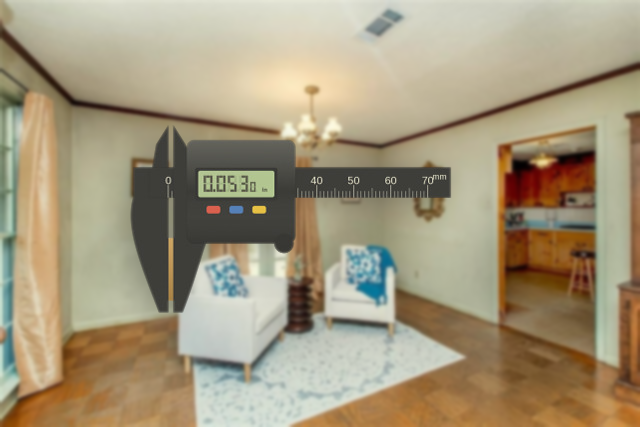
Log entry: 0.0530 in
